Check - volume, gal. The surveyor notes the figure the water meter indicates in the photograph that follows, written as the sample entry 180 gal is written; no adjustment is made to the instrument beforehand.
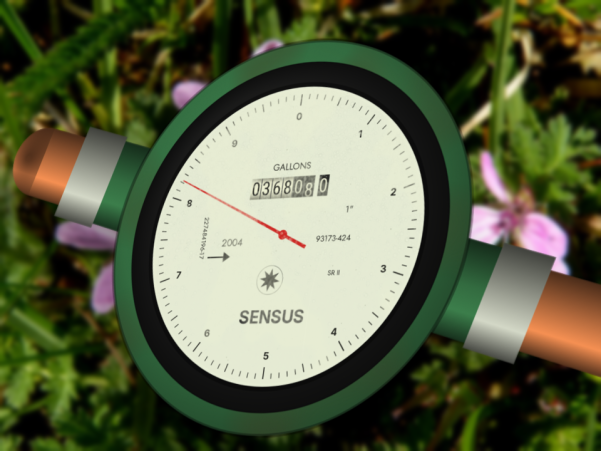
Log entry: 368078.2 gal
